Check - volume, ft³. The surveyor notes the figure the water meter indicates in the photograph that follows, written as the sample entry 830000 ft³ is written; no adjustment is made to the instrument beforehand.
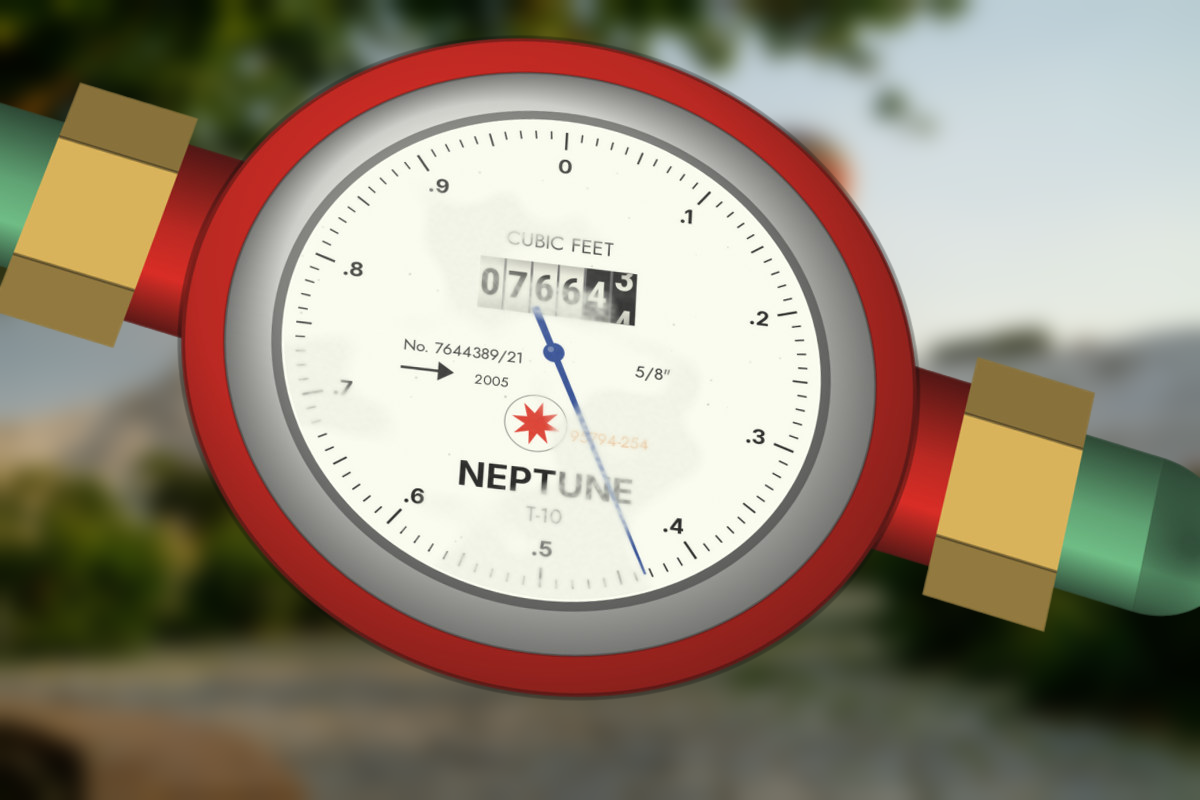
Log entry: 76643.43 ft³
